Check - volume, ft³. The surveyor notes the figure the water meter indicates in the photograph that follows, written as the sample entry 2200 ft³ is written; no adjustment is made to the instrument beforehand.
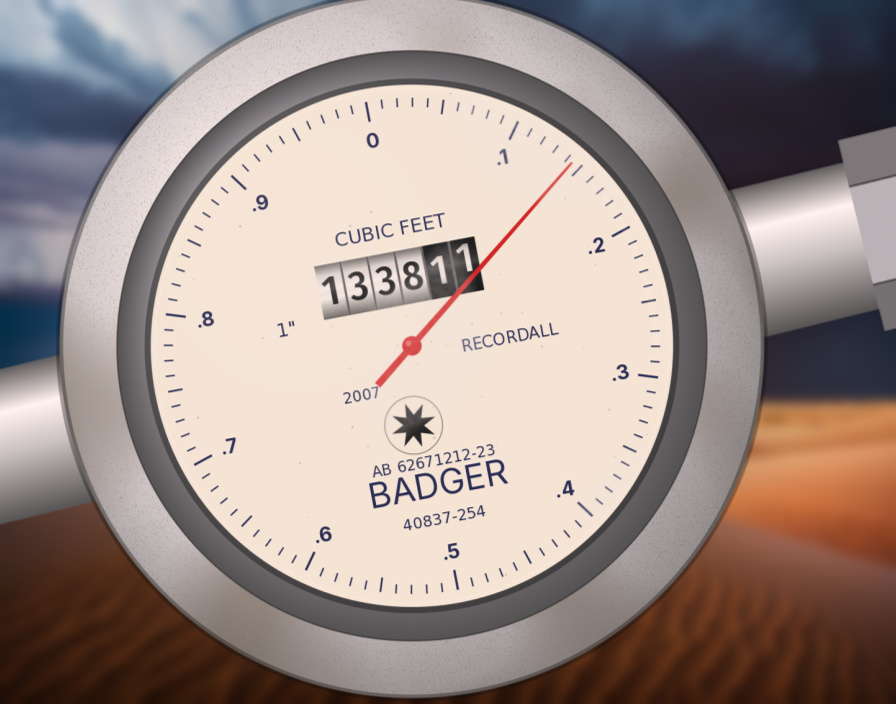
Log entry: 133811.14 ft³
